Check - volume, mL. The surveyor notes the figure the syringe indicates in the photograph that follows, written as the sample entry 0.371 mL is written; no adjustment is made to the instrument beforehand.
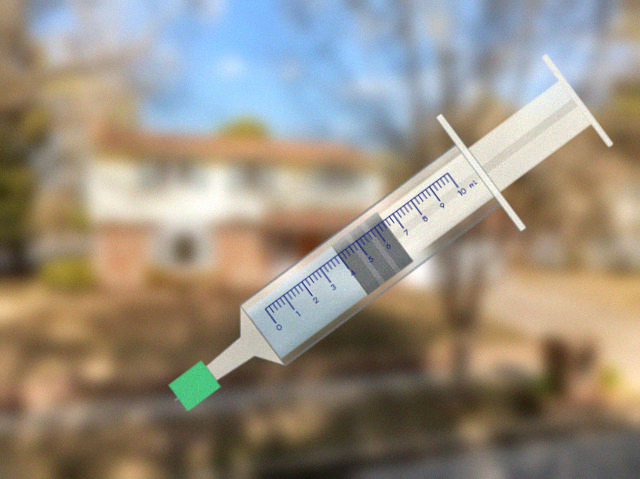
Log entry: 4 mL
